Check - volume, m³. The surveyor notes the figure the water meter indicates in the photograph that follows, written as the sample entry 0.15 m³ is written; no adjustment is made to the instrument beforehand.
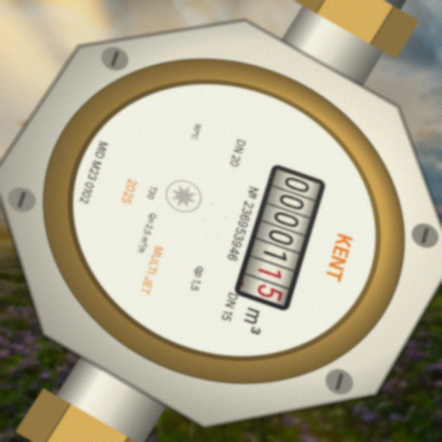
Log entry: 1.15 m³
